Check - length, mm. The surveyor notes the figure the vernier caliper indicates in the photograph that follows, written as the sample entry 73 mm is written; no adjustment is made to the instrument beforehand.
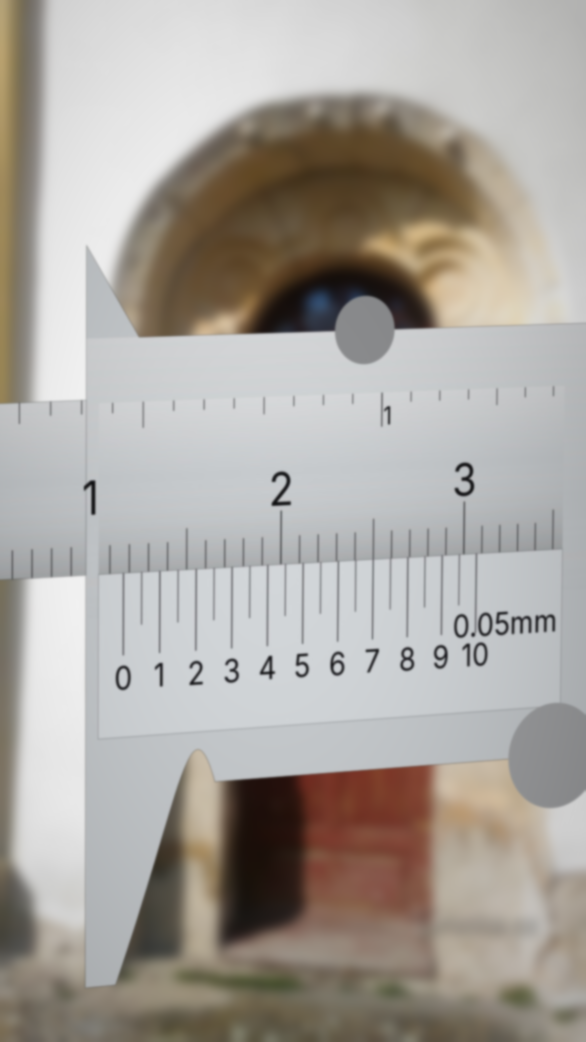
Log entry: 11.7 mm
